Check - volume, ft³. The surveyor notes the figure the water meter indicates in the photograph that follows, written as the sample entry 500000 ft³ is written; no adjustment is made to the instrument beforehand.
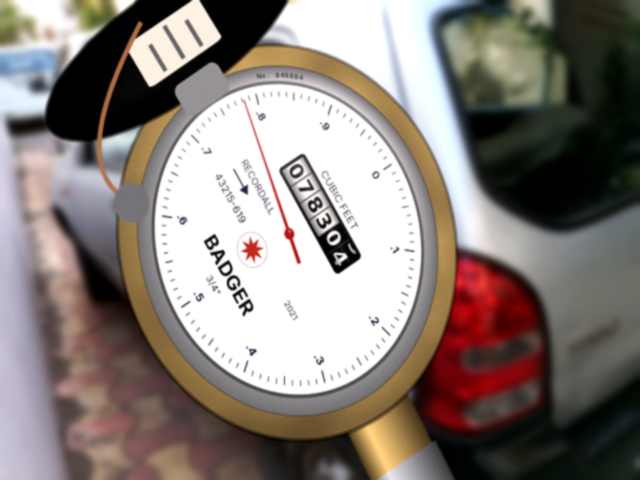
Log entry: 78303.78 ft³
